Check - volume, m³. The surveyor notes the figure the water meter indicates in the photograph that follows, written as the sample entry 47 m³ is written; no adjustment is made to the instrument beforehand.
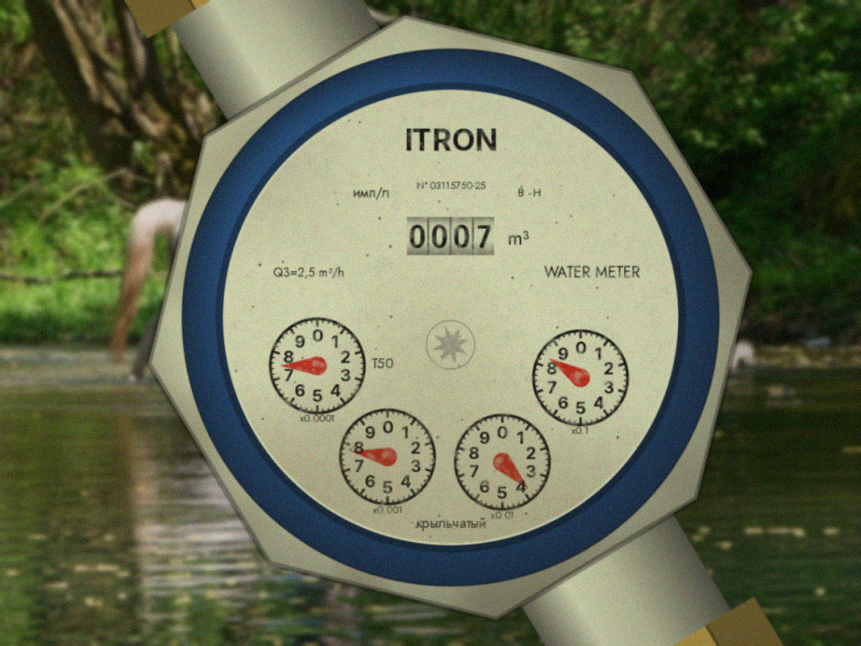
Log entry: 7.8377 m³
